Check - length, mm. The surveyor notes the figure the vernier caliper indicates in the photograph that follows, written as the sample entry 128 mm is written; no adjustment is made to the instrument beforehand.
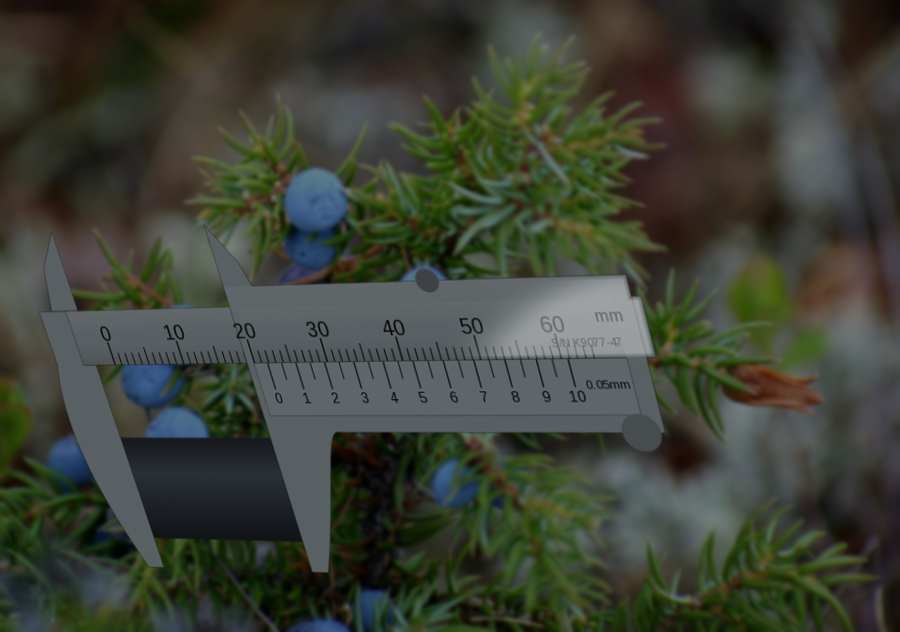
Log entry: 21.8 mm
